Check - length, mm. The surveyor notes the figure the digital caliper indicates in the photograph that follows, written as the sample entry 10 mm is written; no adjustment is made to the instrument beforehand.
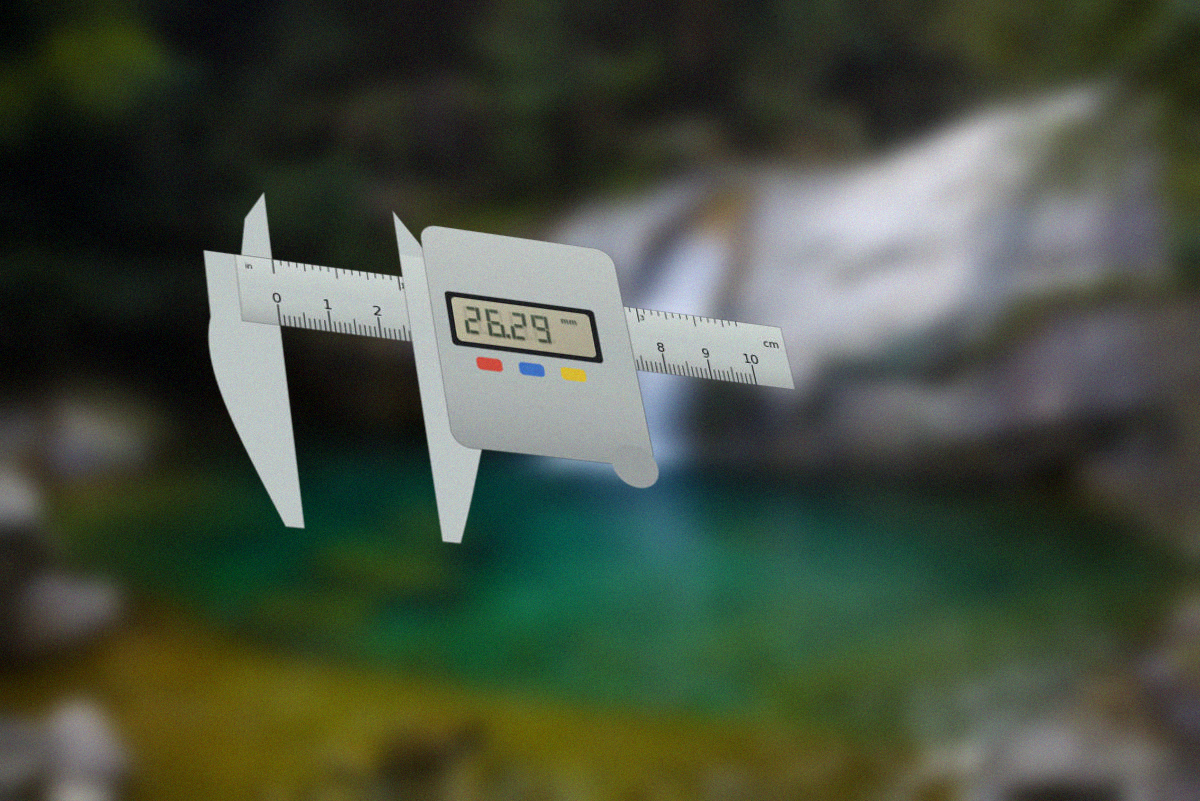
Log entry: 26.29 mm
